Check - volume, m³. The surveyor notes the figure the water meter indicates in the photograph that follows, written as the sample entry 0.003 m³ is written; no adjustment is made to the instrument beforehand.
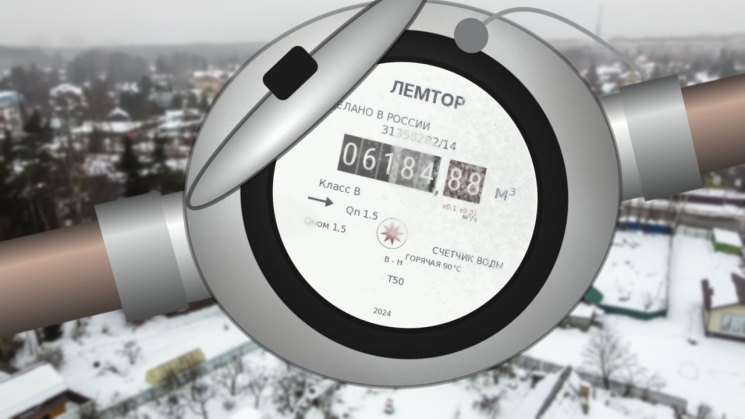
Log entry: 6184.88 m³
